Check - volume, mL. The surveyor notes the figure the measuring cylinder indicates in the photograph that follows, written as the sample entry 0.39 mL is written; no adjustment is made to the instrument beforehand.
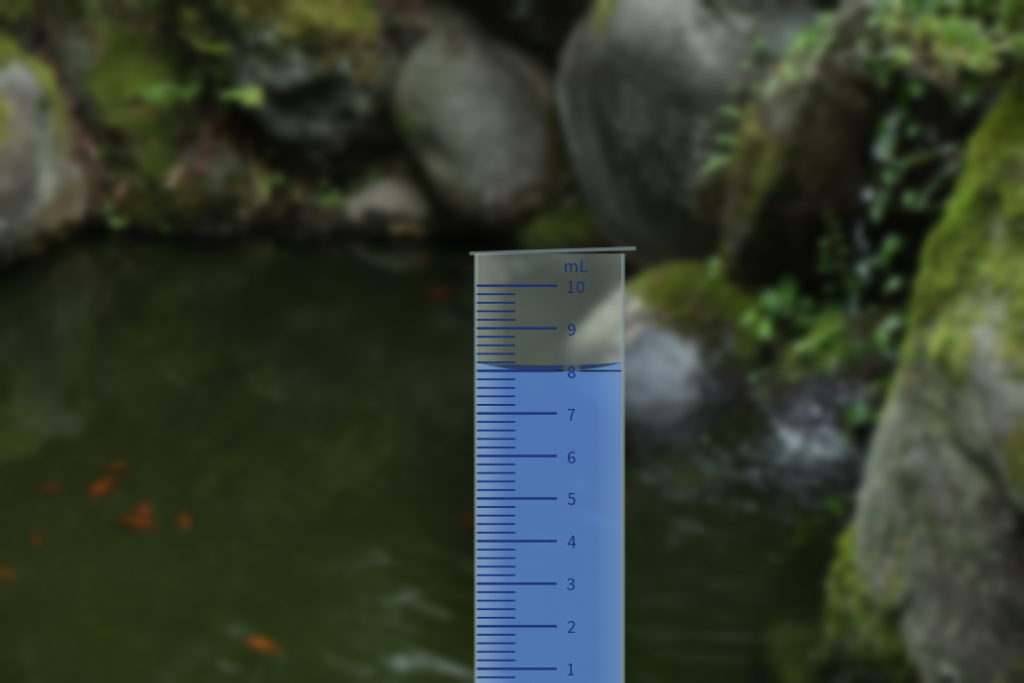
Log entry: 8 mL
